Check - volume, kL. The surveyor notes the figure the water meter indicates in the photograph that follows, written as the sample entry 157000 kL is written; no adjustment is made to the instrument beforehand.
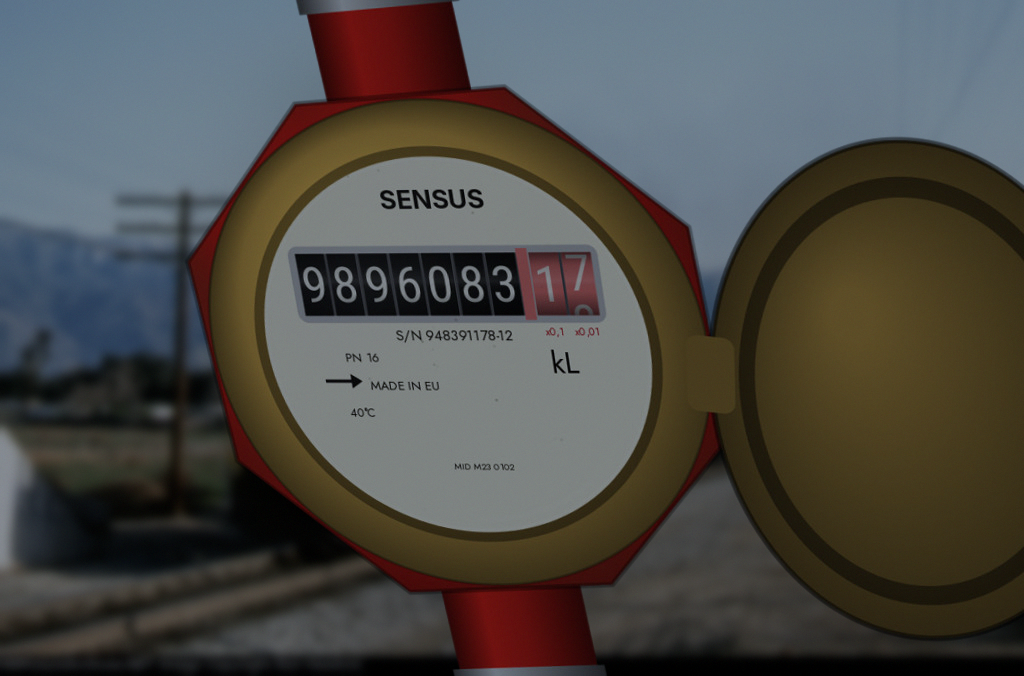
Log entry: 9896083.17 kL
